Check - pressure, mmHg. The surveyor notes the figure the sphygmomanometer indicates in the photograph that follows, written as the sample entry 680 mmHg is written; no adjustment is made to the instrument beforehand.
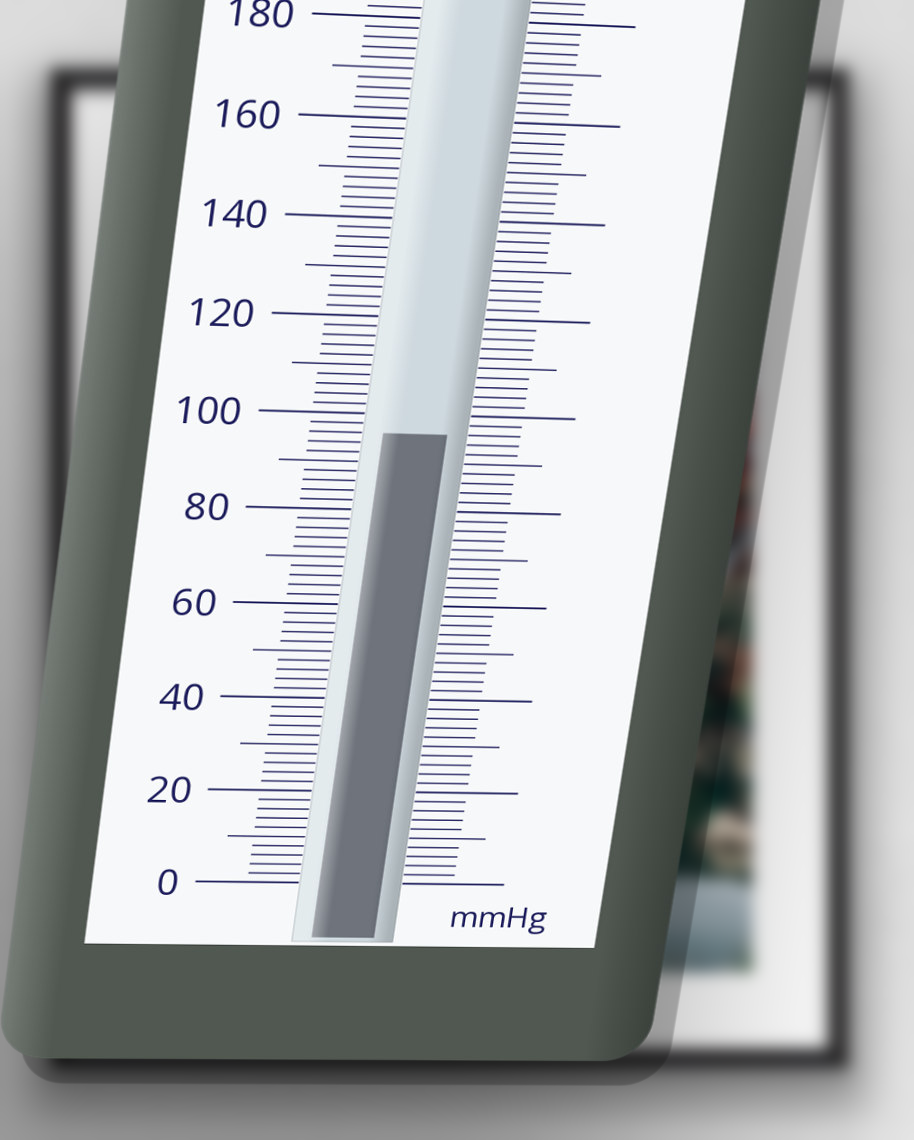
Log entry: 96 mmHg
